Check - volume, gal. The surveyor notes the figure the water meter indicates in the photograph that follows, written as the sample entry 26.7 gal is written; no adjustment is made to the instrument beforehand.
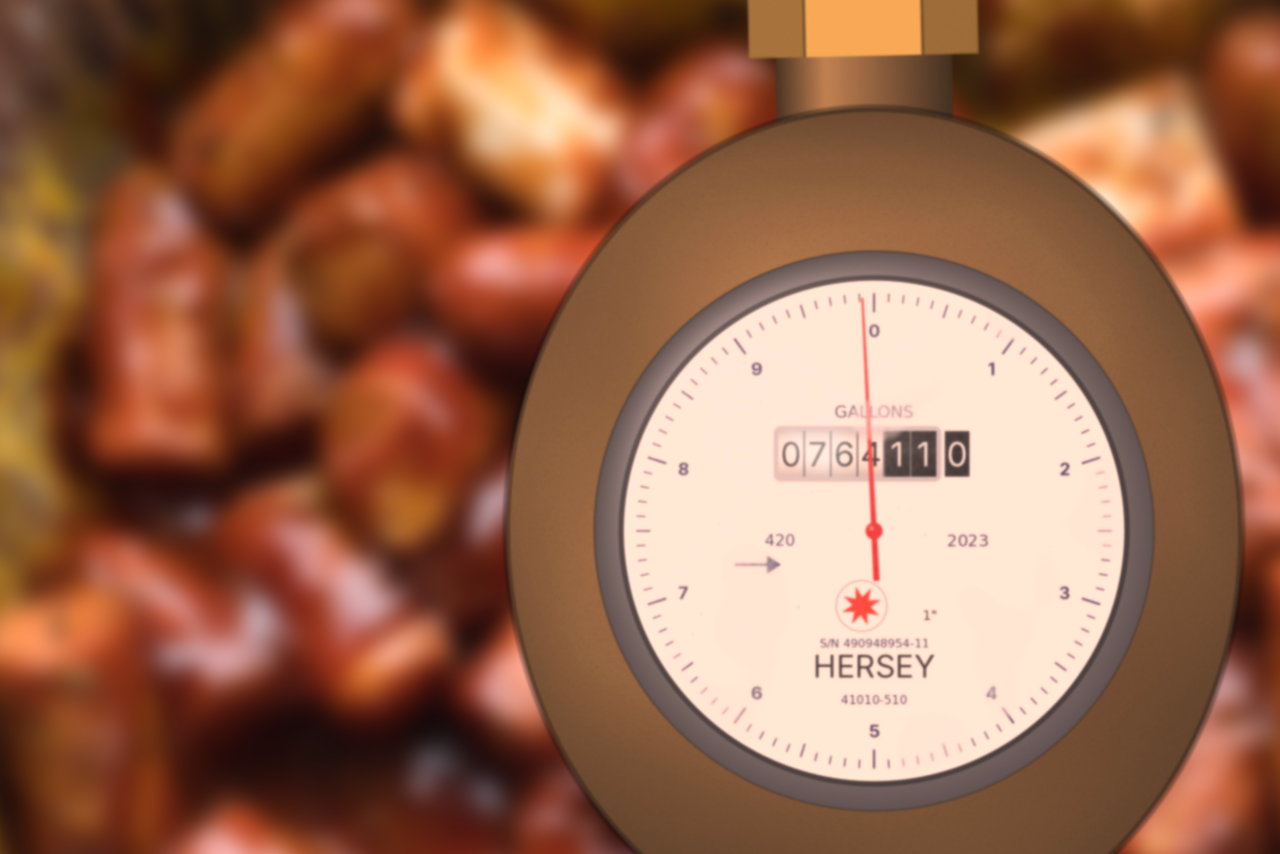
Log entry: 764109.9 gal
